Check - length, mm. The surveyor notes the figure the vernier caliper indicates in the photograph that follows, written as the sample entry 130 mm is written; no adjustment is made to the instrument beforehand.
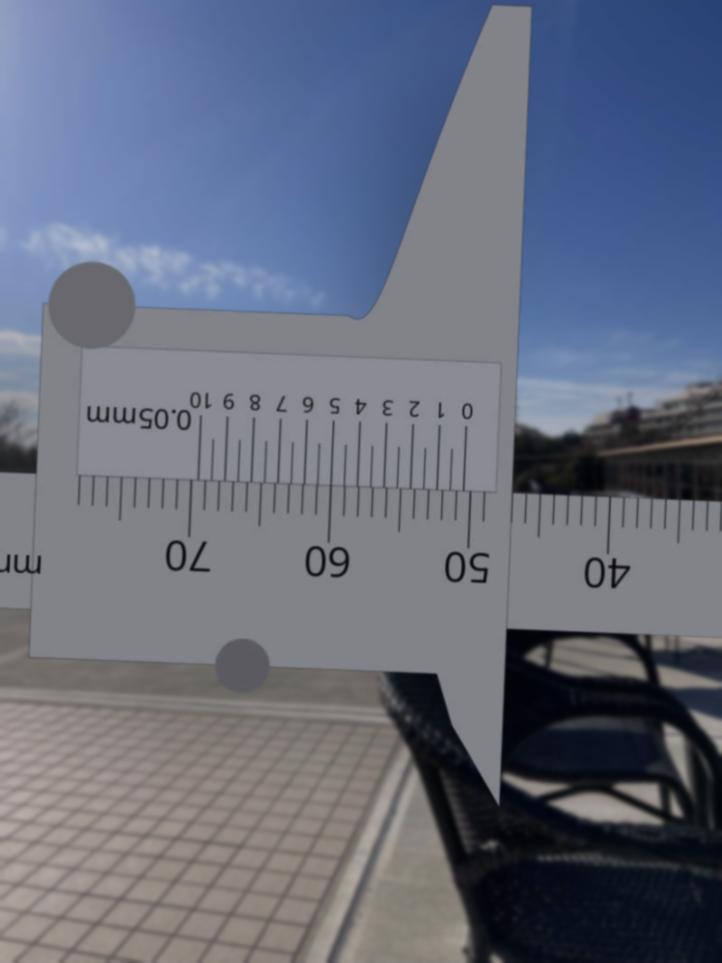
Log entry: 50.5 mm
